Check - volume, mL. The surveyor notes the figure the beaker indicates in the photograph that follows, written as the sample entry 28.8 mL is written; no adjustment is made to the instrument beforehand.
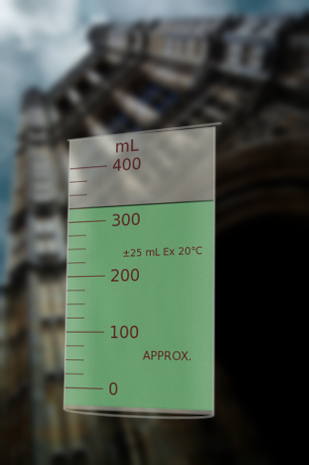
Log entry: 325 mL
